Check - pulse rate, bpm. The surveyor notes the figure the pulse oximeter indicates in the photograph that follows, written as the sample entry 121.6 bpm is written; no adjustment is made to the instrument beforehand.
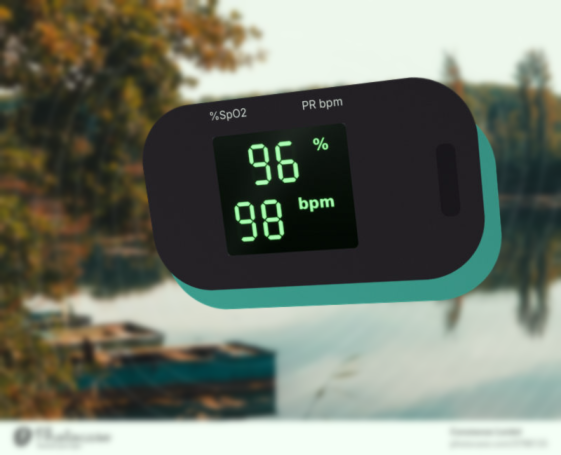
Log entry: 98 bpm
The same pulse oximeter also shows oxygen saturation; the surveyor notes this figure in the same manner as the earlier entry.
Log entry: 96 %
